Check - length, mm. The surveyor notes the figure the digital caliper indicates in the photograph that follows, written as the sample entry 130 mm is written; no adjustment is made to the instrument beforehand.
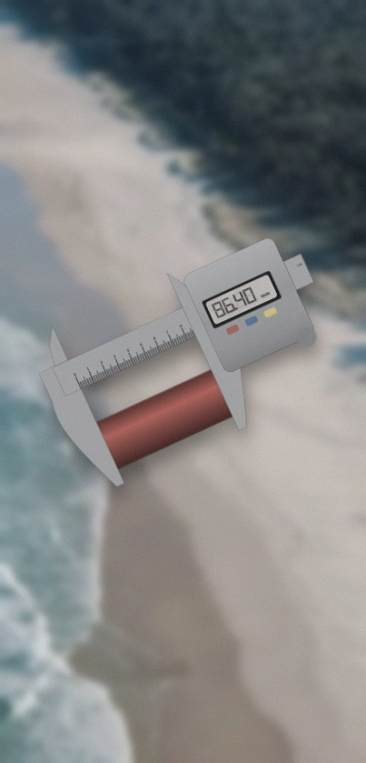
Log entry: 86.40 mm
